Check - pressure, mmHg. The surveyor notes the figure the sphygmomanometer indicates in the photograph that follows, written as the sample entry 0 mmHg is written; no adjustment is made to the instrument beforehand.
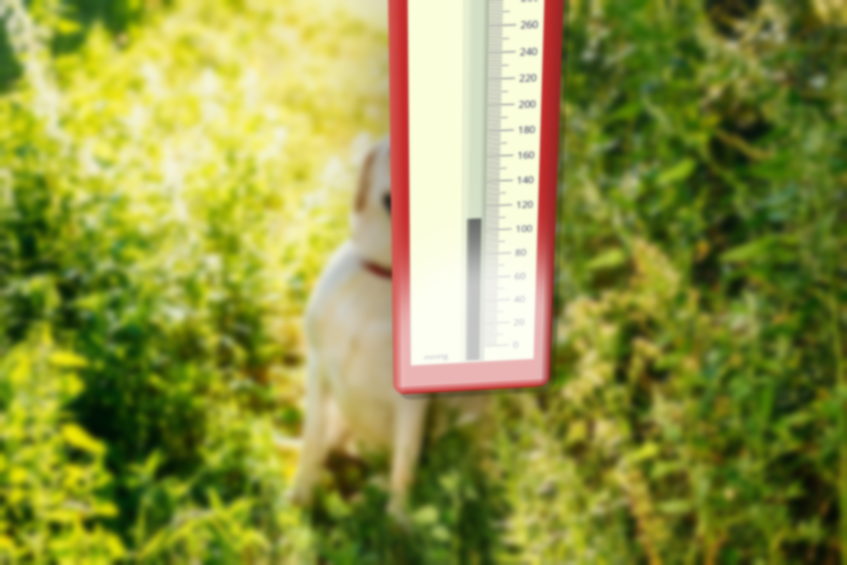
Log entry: 110 mmHg
